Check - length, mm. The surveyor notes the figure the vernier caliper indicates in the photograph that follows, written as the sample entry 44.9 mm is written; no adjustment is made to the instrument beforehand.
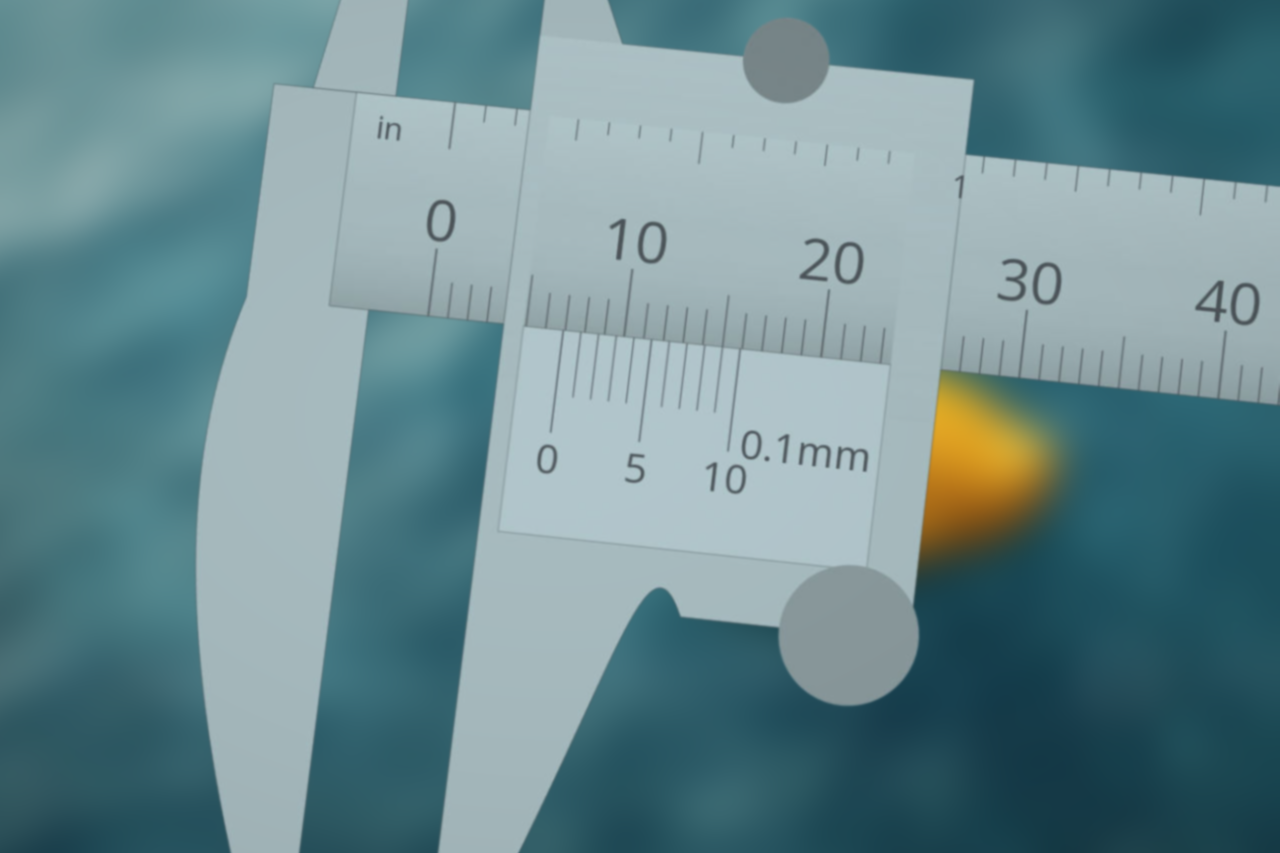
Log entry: 6.9 mm
